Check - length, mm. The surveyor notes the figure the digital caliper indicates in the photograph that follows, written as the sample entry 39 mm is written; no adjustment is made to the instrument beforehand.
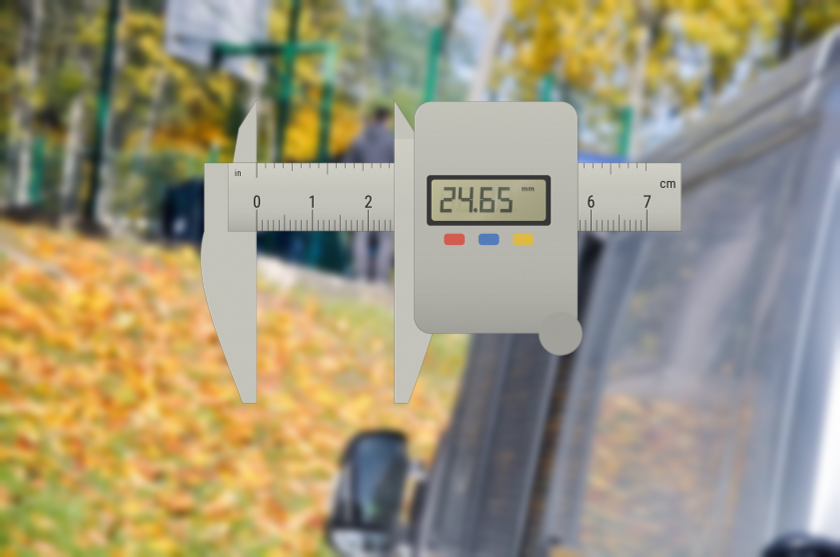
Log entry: 24.65 mm
